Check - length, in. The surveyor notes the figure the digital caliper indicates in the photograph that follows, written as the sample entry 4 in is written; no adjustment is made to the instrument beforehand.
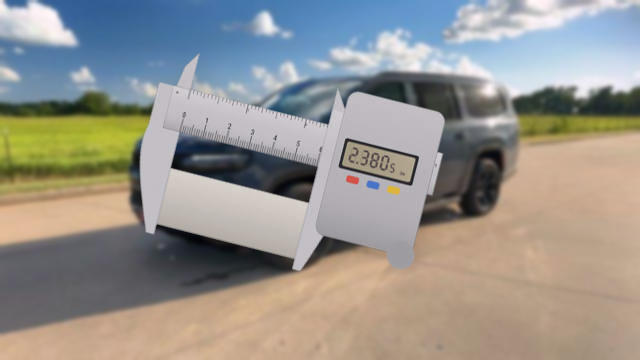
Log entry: 2.3805 in
